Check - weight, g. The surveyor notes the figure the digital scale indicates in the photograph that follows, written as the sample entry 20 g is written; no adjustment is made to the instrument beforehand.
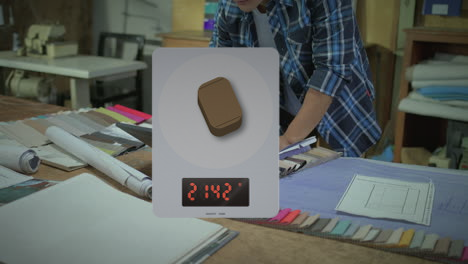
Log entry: 2142 g
